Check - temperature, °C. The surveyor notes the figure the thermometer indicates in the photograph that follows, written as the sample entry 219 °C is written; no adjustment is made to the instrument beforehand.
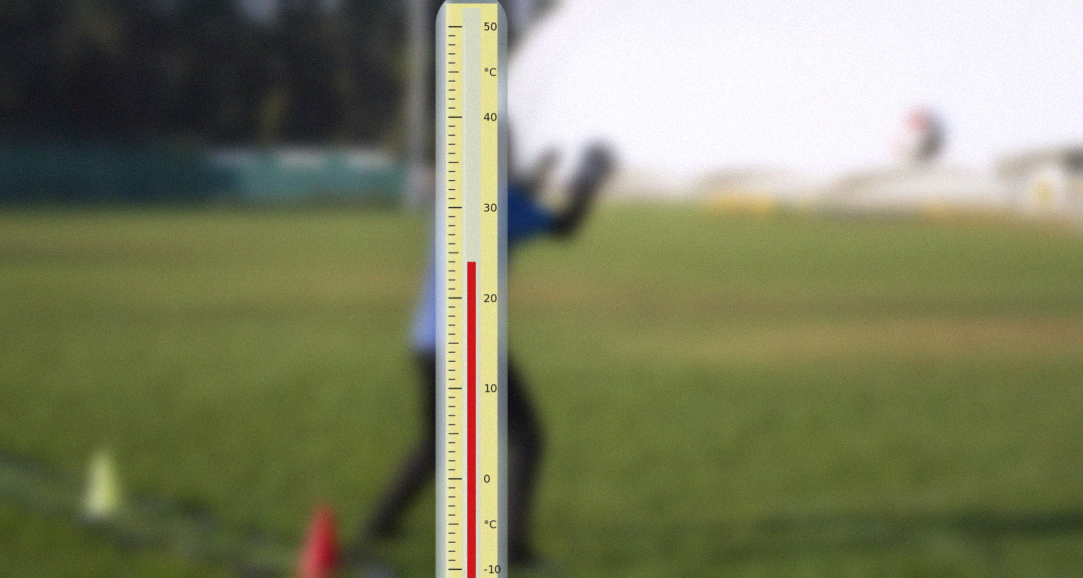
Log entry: 24 °C
